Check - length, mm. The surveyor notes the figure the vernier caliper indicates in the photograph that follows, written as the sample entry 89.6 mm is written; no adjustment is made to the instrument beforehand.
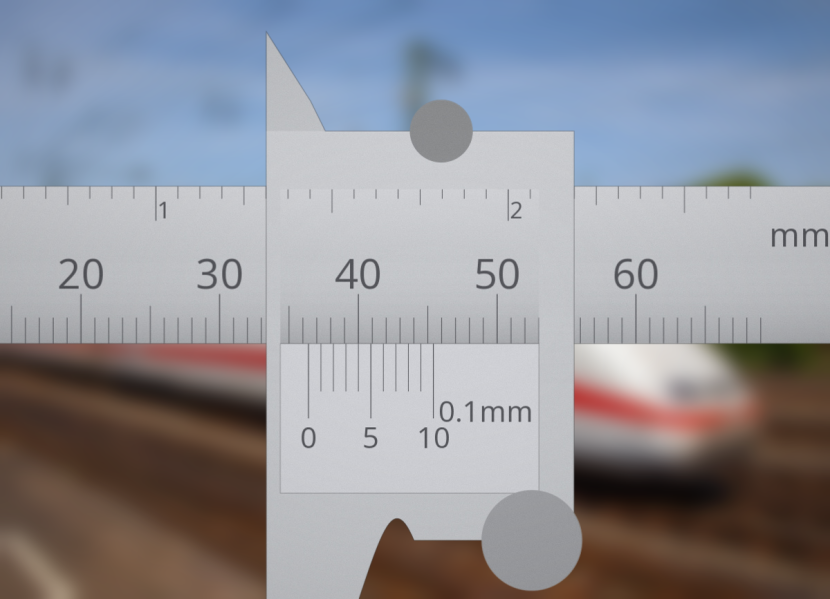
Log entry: 36.4 mm
